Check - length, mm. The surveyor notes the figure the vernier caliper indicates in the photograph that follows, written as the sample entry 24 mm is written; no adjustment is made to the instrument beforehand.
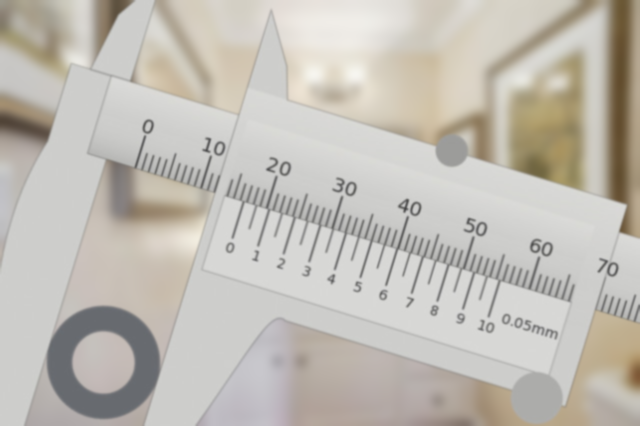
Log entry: 16.5 mm
